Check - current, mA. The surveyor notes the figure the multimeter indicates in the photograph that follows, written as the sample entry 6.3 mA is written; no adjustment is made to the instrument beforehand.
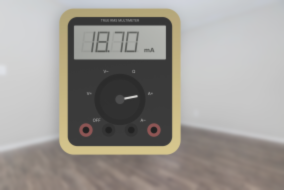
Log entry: 18.70 mA
